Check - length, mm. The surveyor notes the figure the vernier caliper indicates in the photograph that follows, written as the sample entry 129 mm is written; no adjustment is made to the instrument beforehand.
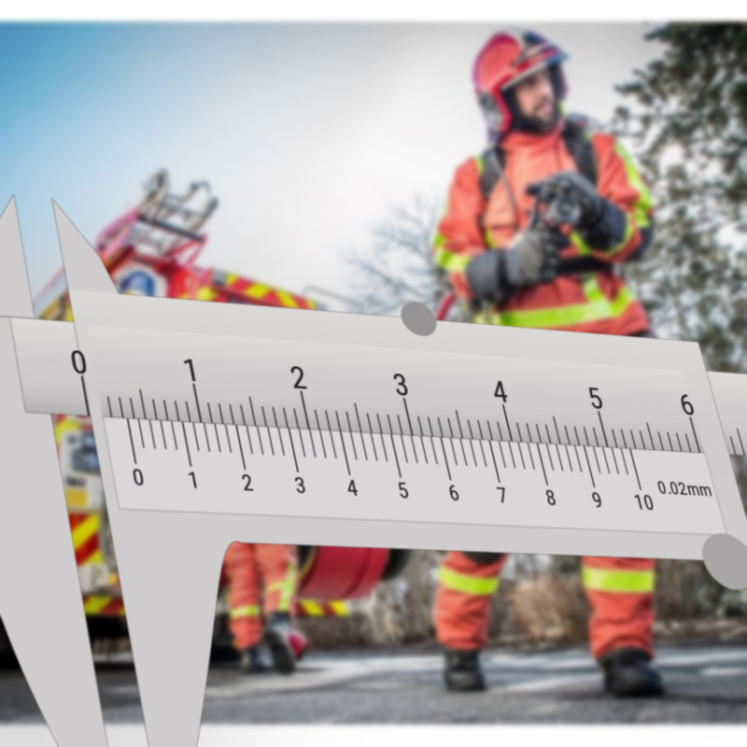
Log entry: 3.4 mm
